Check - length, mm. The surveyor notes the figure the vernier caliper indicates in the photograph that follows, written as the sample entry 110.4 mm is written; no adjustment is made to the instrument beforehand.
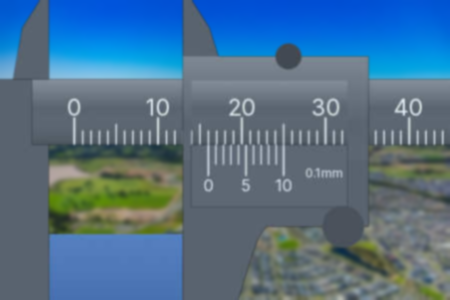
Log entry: 16.0 mm
